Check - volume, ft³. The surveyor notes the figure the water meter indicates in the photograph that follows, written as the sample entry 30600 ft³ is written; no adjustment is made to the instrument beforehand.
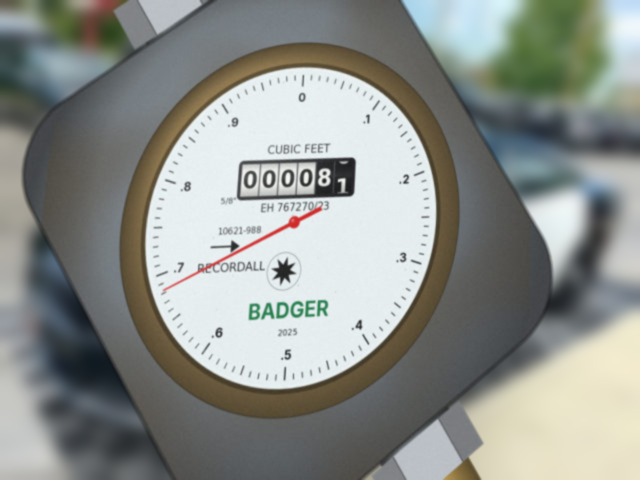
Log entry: 80.68 ft³
